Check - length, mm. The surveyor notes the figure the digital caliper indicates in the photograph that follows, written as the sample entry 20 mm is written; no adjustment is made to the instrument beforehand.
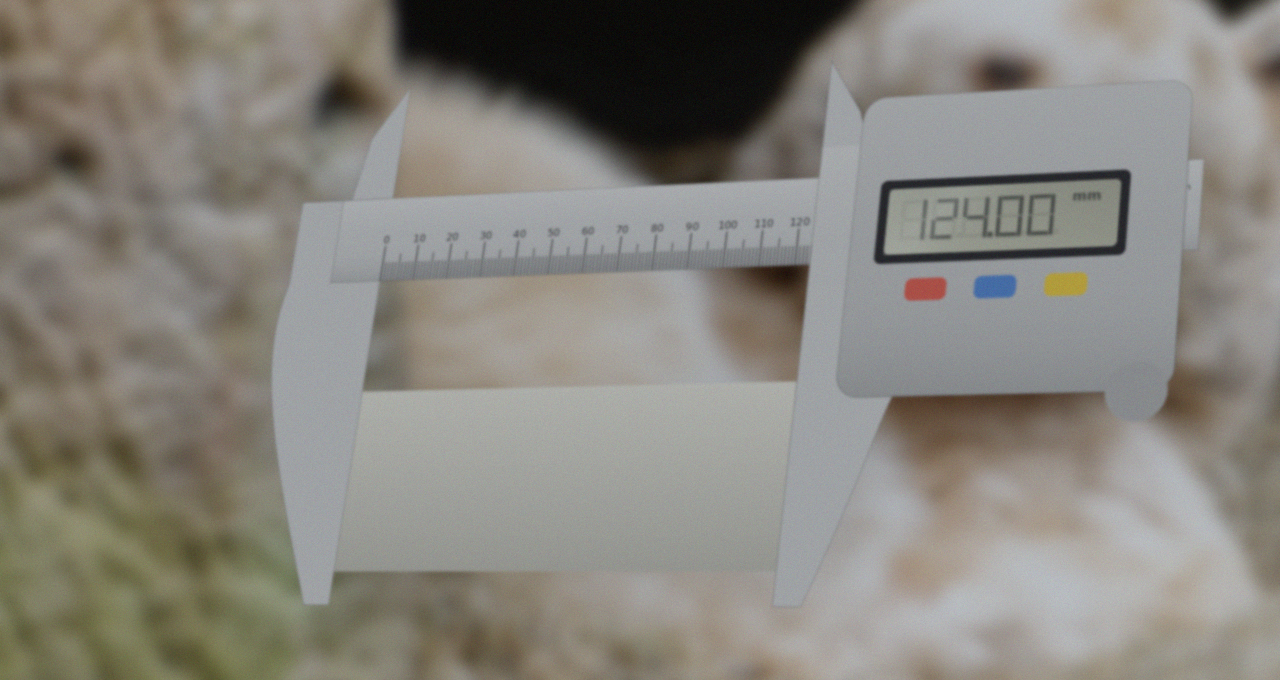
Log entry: 124.00 mm
